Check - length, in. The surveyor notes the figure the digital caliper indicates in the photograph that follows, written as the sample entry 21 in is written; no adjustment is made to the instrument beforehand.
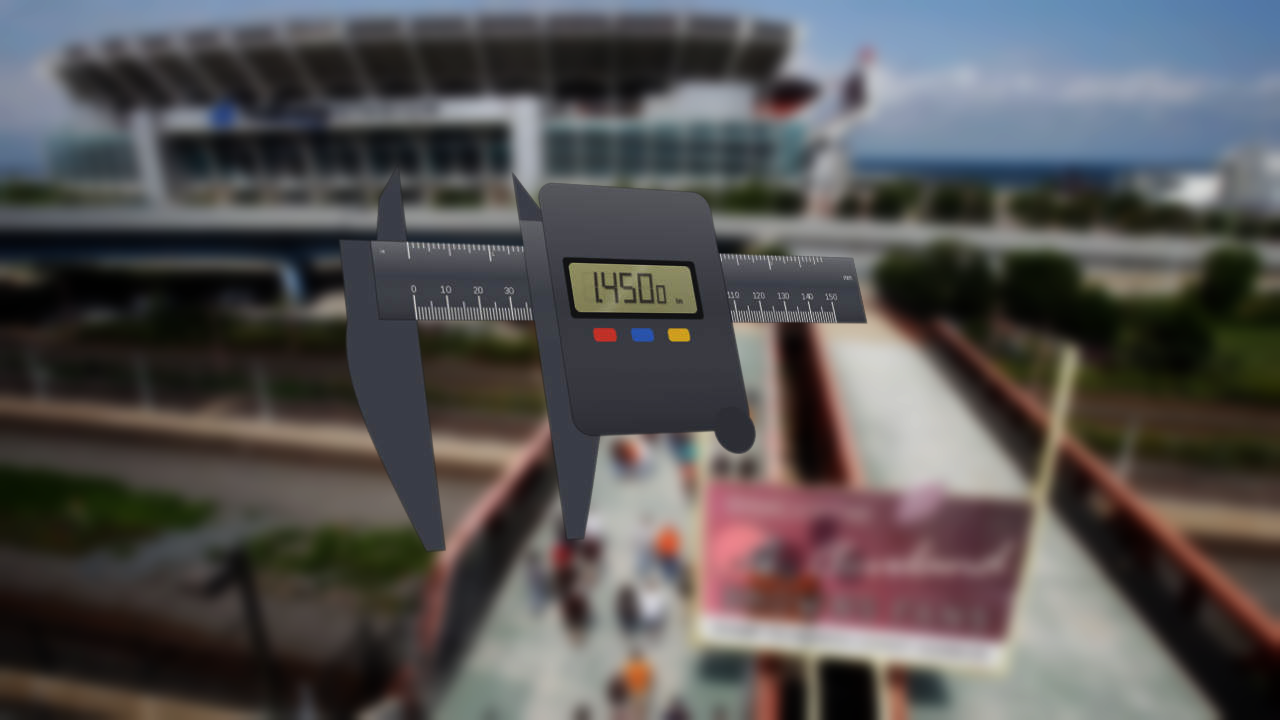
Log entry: 1.4500 in
